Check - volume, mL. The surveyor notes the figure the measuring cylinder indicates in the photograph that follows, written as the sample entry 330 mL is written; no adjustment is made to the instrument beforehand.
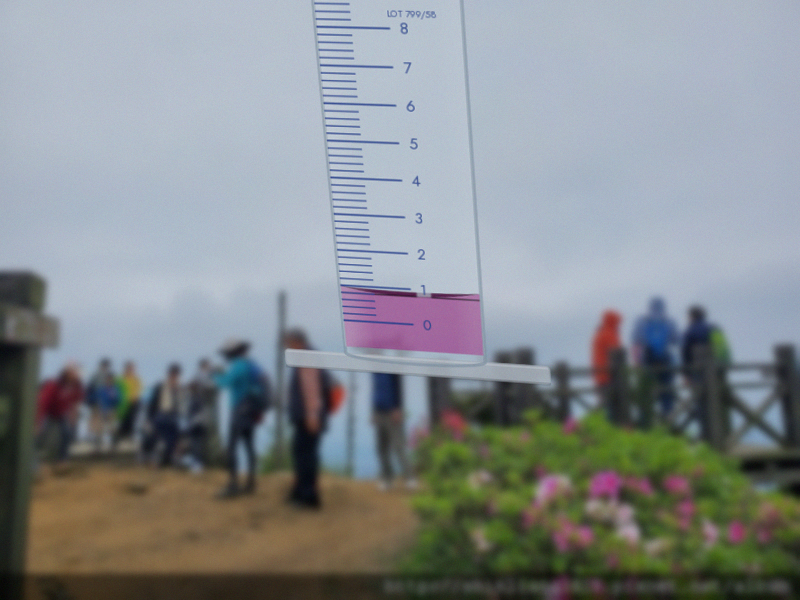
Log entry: 0.8 mL
